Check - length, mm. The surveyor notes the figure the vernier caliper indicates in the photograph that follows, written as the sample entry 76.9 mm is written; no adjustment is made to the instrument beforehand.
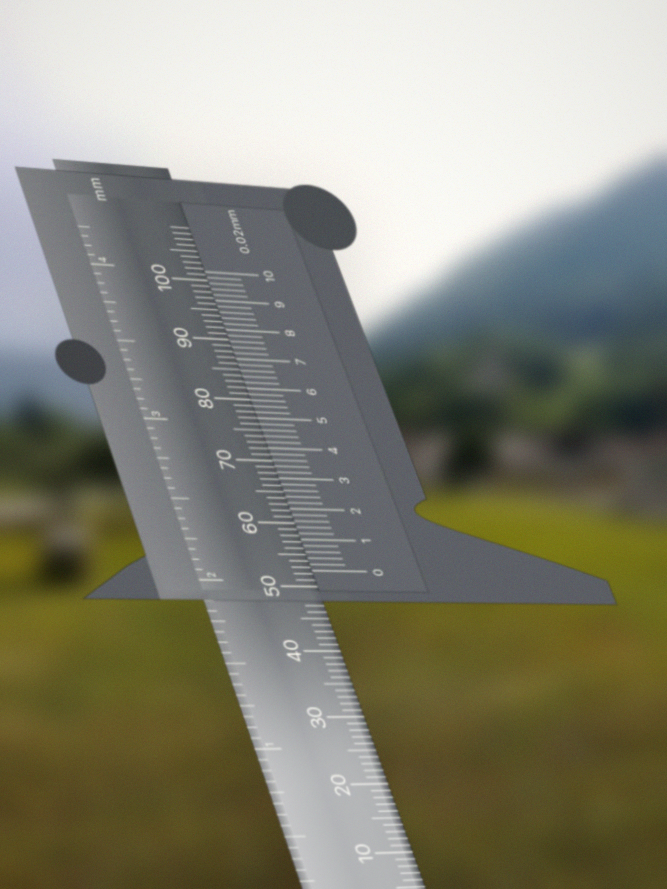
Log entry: 52.5 mm
